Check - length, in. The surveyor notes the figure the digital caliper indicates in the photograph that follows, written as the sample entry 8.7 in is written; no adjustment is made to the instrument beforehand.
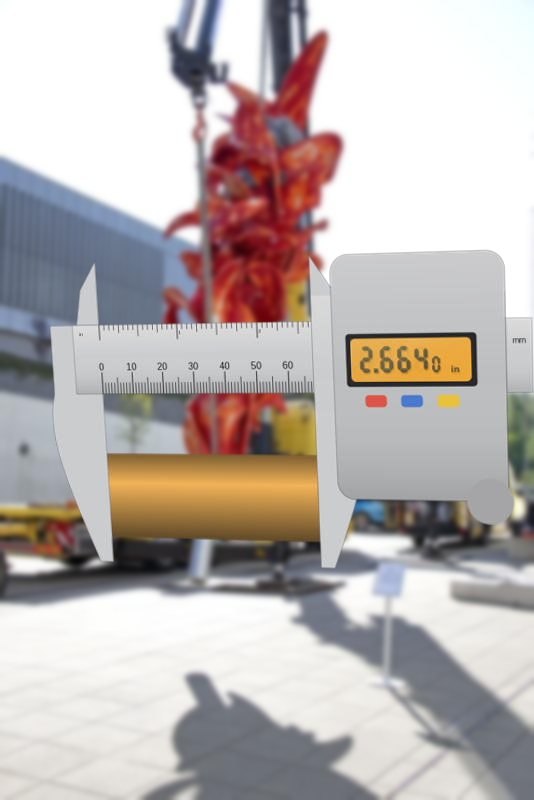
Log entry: 2.6640 in
